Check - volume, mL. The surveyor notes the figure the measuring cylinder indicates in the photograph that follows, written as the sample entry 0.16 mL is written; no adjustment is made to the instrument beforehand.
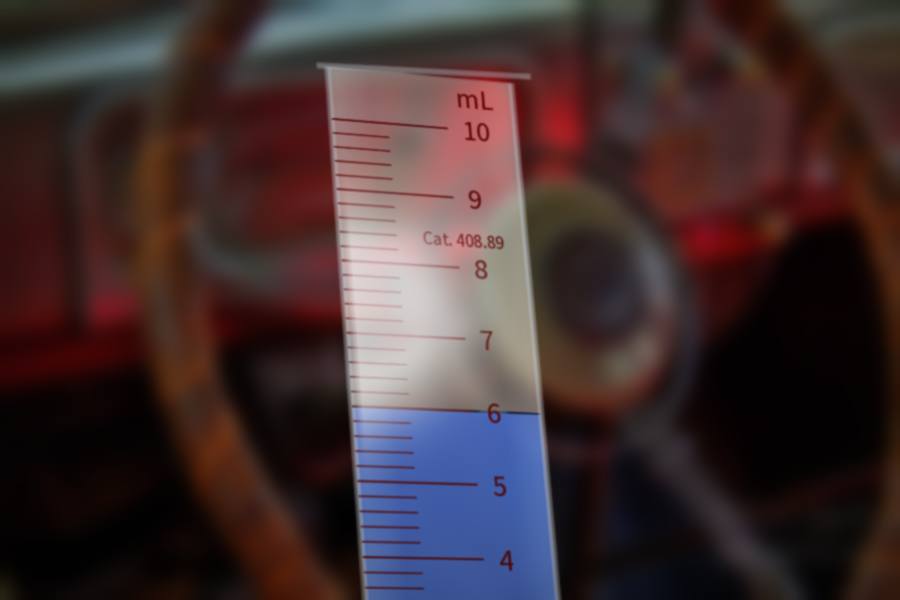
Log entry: 6 mL
